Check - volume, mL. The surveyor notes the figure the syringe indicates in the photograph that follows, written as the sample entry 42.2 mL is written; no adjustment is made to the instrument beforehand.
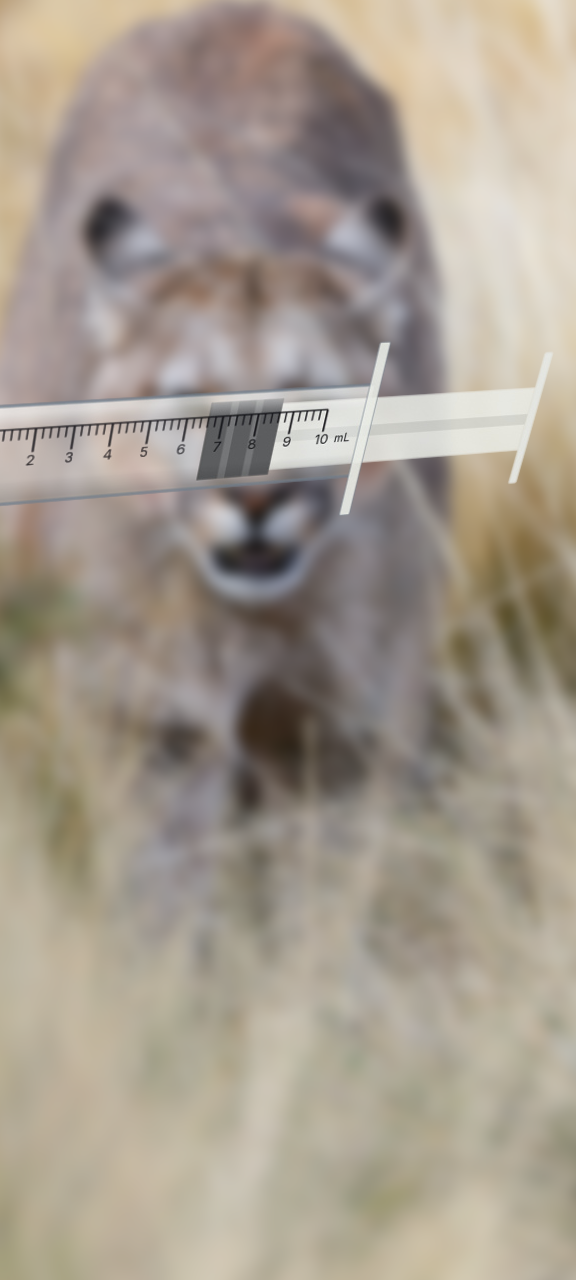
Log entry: 6.6 mL
